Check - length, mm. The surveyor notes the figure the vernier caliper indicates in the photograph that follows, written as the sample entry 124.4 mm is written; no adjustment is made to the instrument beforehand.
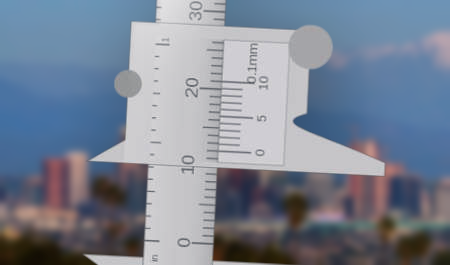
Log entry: 12.0 mm
